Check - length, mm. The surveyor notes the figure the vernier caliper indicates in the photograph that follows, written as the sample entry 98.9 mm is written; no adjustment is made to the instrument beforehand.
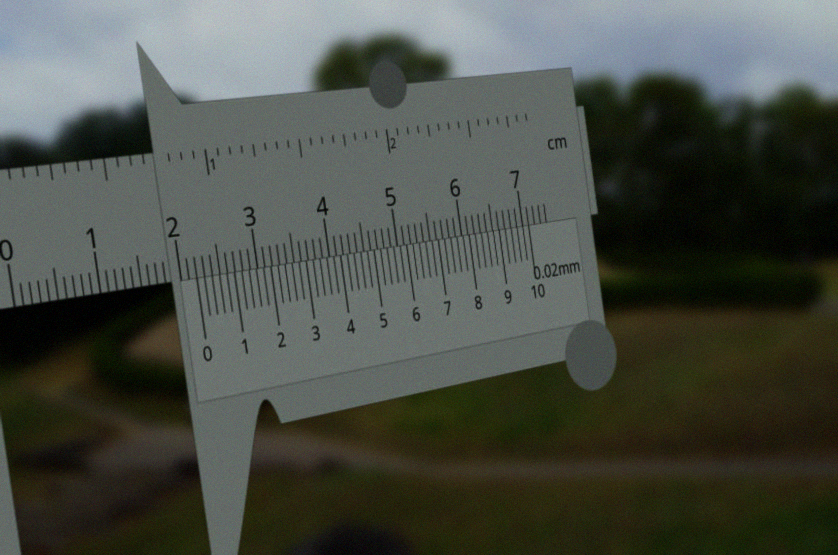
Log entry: 22.0 mm
